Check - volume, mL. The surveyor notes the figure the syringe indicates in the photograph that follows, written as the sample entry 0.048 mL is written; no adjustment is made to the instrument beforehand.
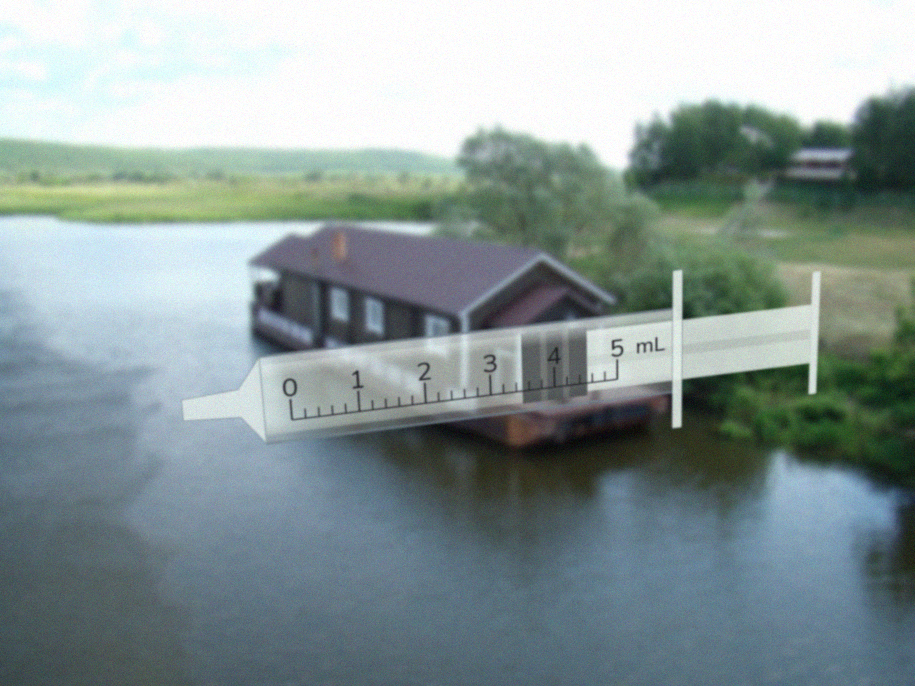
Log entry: 3.5 mL
